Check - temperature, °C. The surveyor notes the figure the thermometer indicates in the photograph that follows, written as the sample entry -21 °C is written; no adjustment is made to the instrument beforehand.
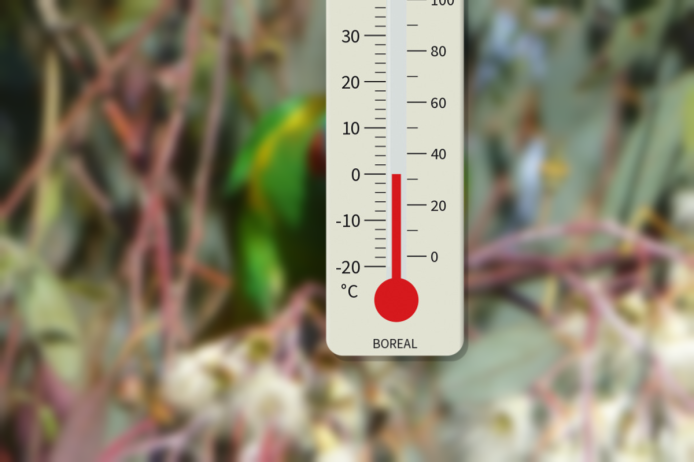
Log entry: 0 °C
